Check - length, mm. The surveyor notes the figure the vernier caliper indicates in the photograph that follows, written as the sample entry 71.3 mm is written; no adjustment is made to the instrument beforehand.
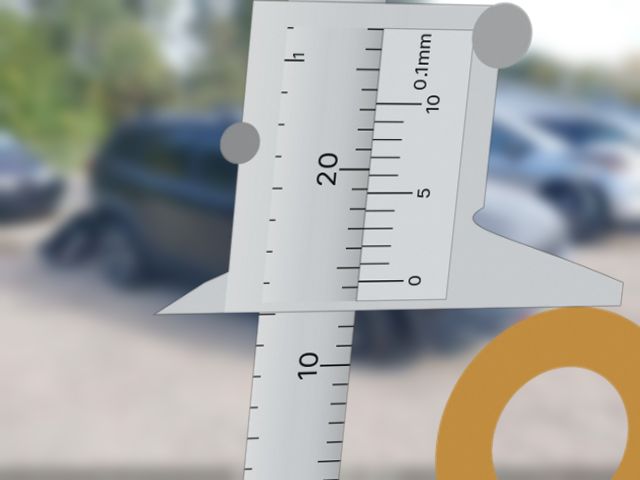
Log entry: 14.3 mm
